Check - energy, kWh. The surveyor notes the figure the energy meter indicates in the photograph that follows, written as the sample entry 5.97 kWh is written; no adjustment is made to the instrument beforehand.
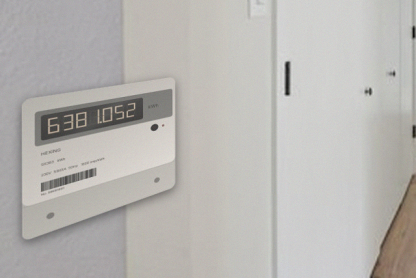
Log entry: 6381.052 kWh
